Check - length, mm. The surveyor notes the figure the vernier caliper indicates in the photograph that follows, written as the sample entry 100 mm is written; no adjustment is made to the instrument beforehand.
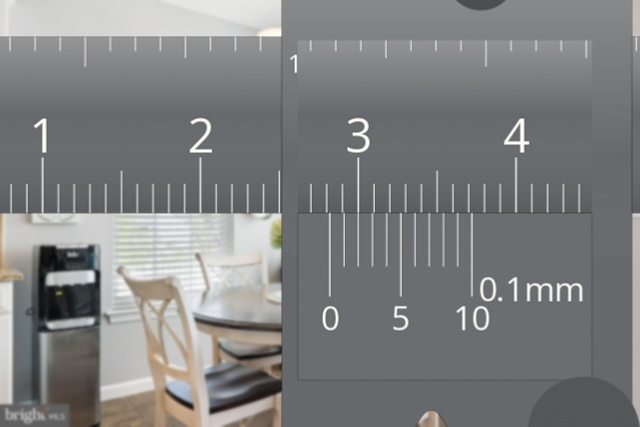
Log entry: 28.2 mm
